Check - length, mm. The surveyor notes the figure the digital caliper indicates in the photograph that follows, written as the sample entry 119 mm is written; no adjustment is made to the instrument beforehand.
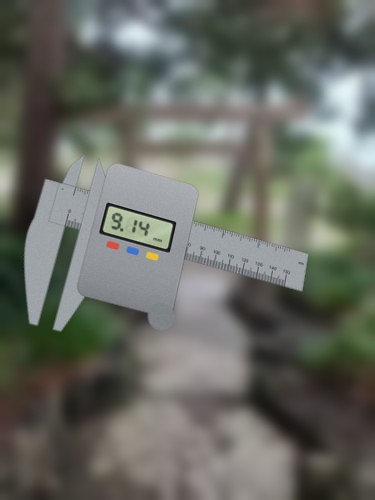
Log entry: 9.14 mm
